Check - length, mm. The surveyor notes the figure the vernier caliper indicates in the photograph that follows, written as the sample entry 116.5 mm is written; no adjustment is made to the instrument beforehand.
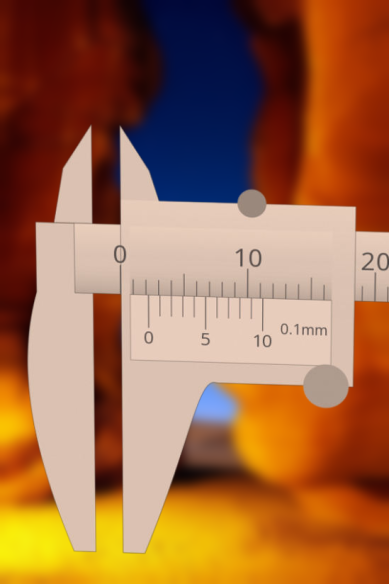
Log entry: 2.2 mm
